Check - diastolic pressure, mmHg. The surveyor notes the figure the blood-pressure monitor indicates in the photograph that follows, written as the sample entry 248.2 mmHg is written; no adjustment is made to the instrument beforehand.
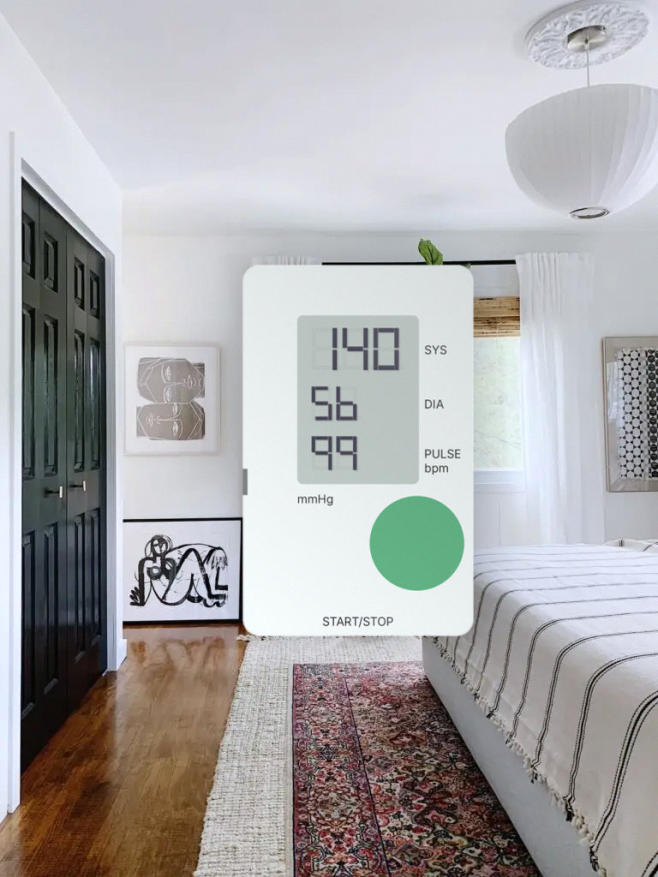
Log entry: 56 mmHg
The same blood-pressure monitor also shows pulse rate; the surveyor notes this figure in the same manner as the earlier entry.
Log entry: 99 bpm
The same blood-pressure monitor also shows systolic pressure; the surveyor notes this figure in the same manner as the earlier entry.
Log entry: 140 mmHg
